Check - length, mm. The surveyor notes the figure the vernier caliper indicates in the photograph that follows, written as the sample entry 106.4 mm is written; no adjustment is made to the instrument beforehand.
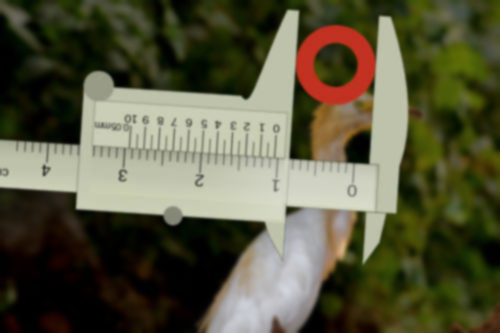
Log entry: 10.4 mm
